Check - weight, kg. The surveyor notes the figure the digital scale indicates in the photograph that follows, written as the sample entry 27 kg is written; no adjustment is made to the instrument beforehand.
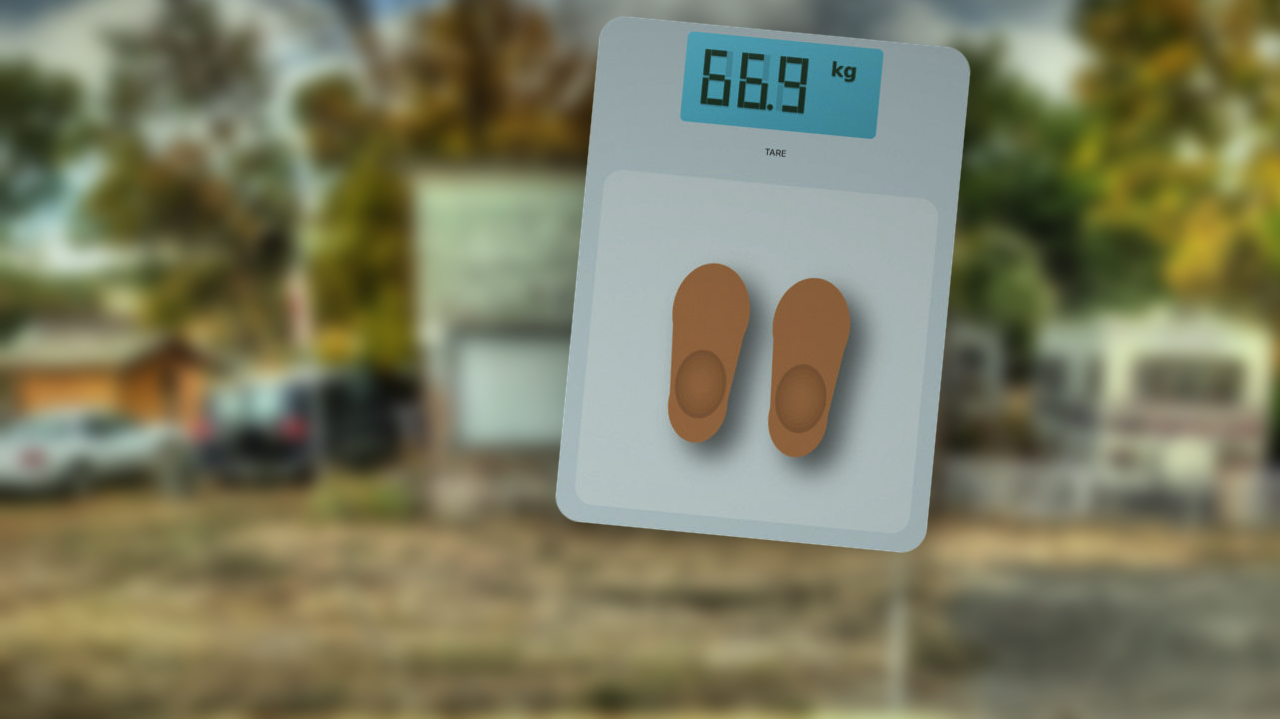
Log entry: 66.9 kg
